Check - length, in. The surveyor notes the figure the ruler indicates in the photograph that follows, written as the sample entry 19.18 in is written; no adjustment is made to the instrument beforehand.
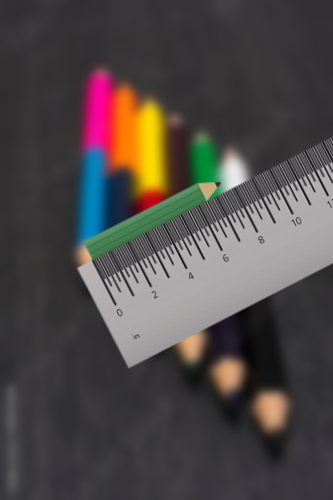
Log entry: 7.5 in
